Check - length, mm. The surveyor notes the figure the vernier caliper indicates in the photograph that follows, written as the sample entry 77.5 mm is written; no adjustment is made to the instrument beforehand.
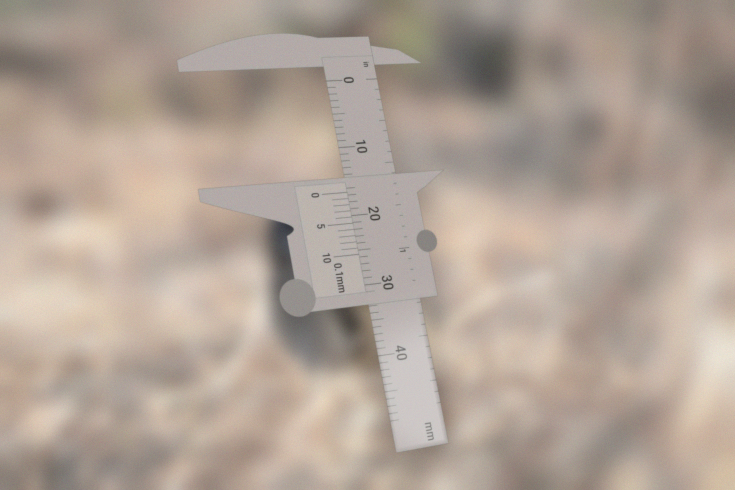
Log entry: 16.6 mm
